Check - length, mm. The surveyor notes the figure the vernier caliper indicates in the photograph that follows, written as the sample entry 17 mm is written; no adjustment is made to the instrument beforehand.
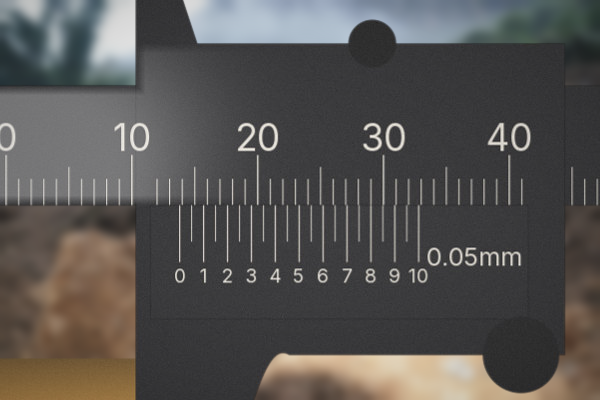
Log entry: 13.8 mm
